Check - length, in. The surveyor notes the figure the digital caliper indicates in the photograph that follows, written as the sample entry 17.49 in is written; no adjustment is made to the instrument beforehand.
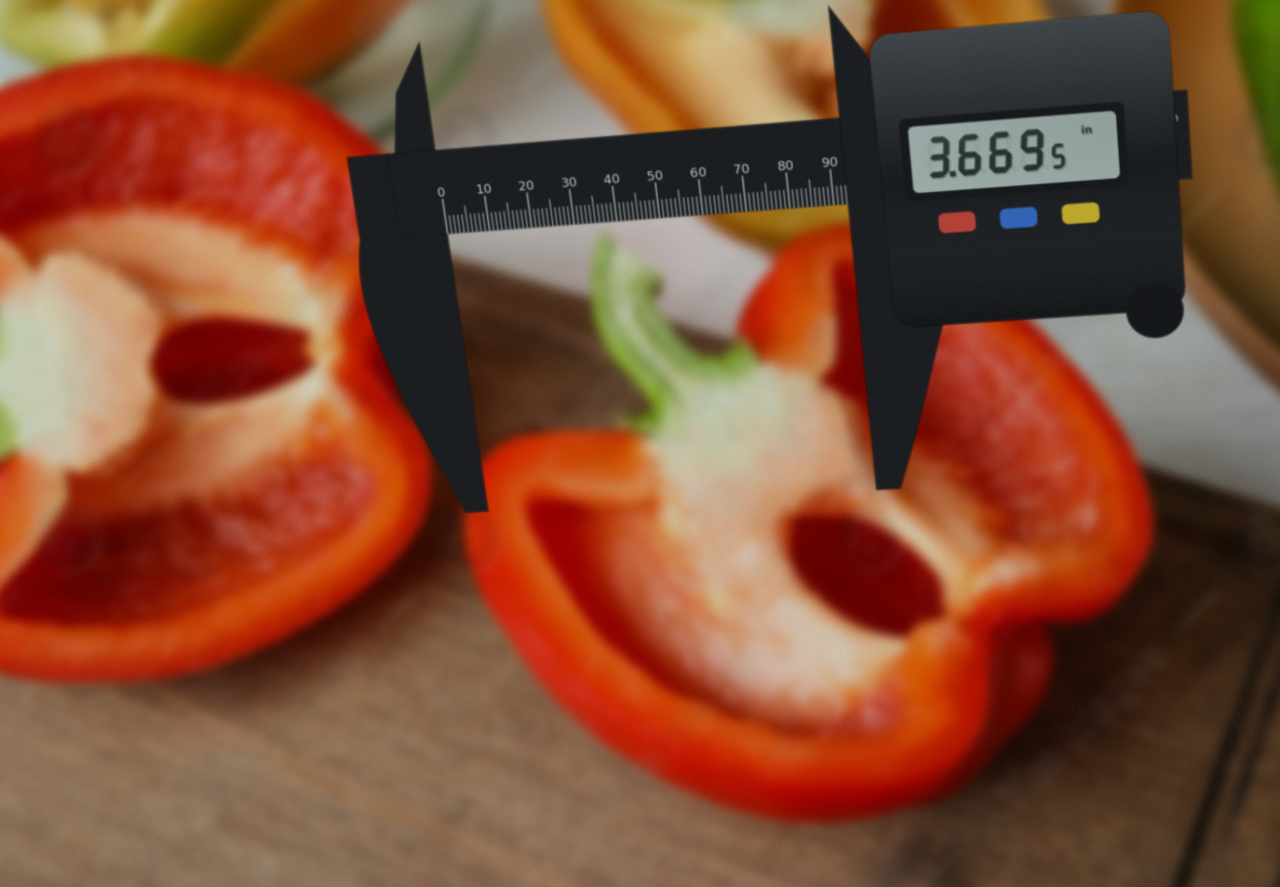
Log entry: 3.6695 in
